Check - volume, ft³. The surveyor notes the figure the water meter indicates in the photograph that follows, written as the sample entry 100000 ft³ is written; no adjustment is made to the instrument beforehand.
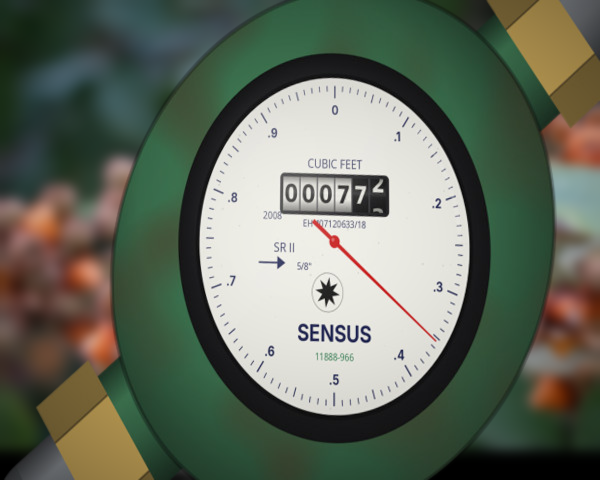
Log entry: 772.35 ft³
